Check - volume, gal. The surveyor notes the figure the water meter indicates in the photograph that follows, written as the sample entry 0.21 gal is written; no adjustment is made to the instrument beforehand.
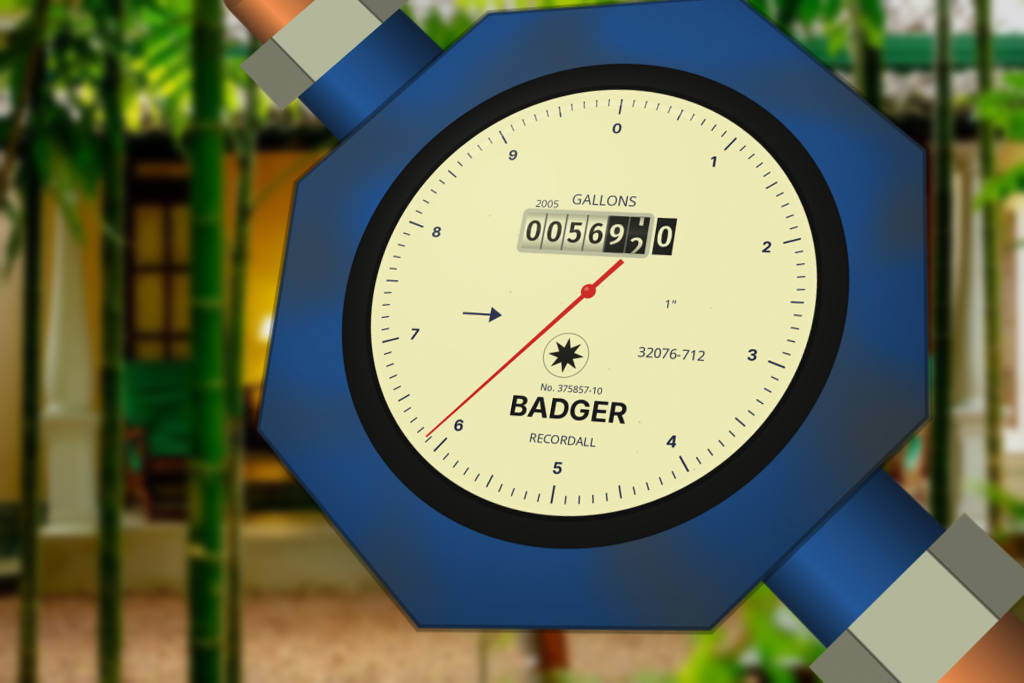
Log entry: 56916.1 gal
